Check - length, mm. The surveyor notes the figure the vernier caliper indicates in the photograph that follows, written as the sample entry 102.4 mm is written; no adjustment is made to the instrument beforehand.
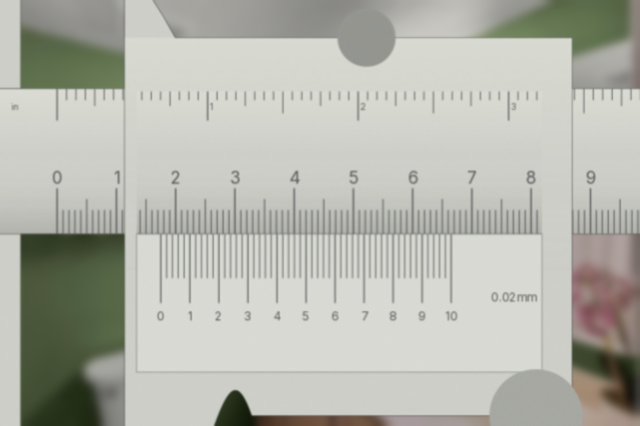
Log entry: 17.5 mm
